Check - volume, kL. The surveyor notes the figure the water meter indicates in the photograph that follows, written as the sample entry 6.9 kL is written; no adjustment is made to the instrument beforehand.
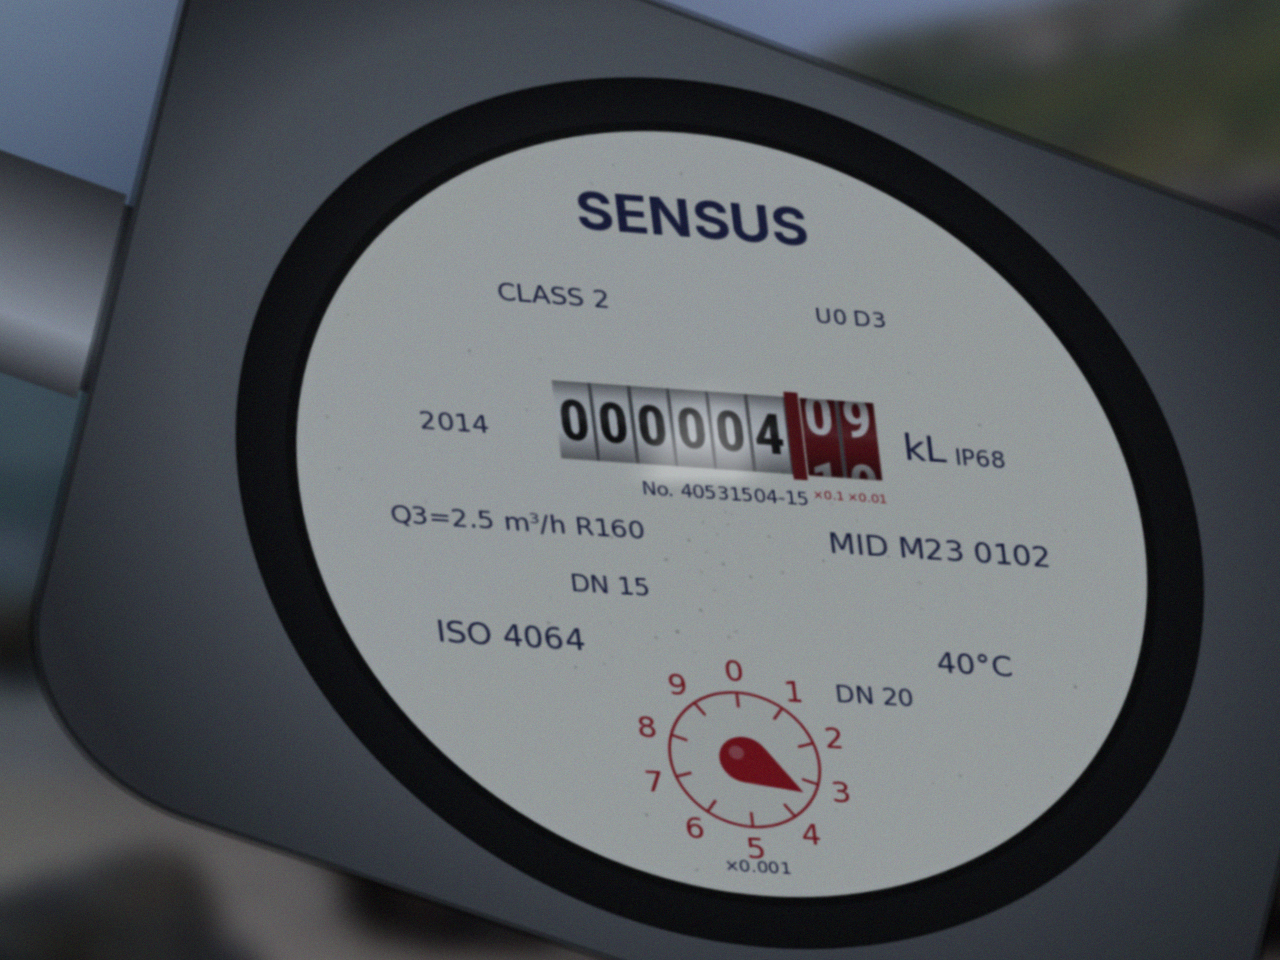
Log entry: 4.093 kL
